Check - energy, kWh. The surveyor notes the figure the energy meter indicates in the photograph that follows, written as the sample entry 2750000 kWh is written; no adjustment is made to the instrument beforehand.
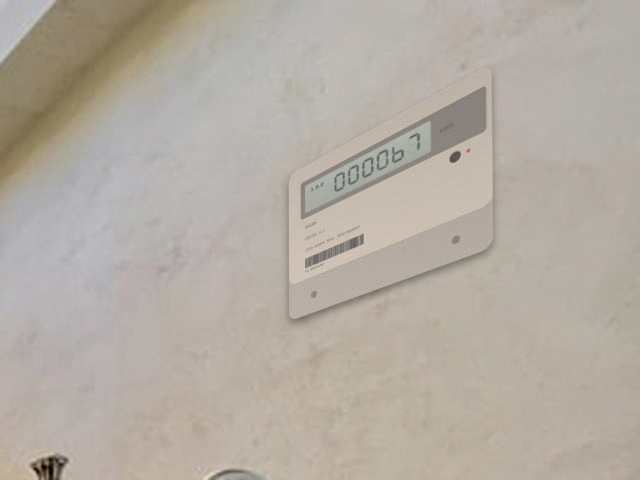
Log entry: 67 kWh
